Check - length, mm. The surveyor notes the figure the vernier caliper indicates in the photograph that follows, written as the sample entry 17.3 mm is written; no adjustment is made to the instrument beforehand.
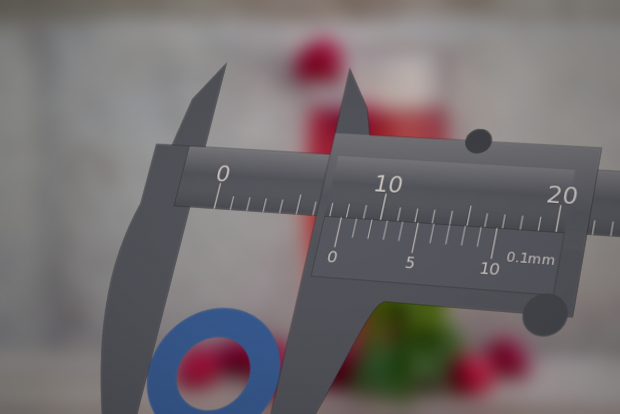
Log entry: 7.7 mm
